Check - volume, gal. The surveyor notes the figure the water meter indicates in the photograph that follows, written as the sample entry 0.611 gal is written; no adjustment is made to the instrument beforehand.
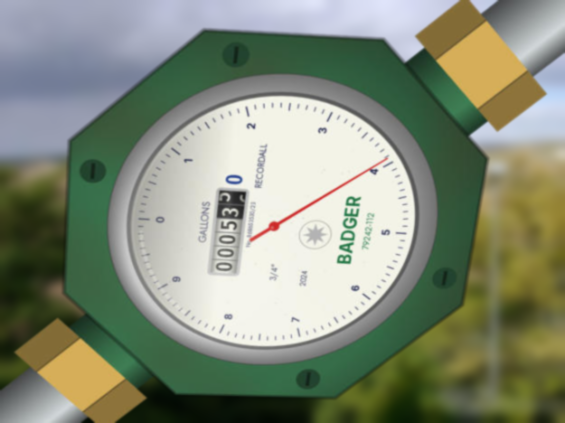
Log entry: 5353.9 gal
